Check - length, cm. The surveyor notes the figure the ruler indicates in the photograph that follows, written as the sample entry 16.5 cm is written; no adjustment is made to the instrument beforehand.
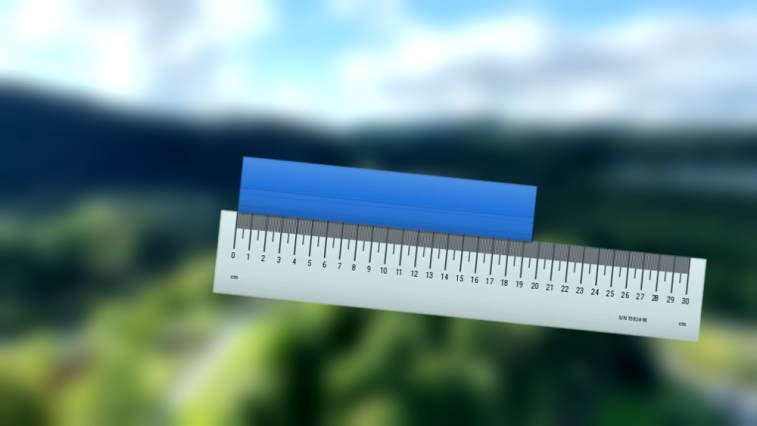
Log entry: 19.5 cm
